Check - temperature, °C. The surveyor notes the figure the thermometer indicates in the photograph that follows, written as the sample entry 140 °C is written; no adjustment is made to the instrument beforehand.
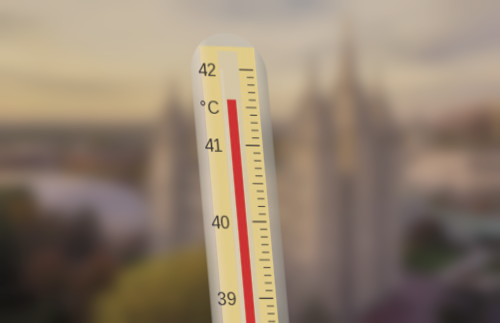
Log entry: 41.6 °C
